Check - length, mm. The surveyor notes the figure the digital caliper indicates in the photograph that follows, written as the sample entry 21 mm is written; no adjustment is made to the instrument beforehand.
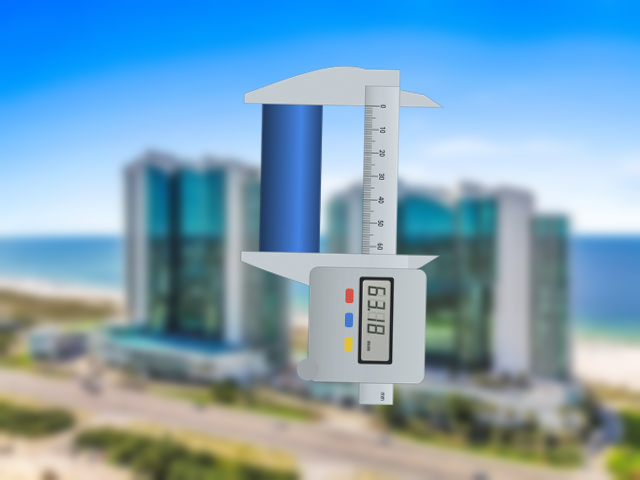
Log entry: 63.18 mm
